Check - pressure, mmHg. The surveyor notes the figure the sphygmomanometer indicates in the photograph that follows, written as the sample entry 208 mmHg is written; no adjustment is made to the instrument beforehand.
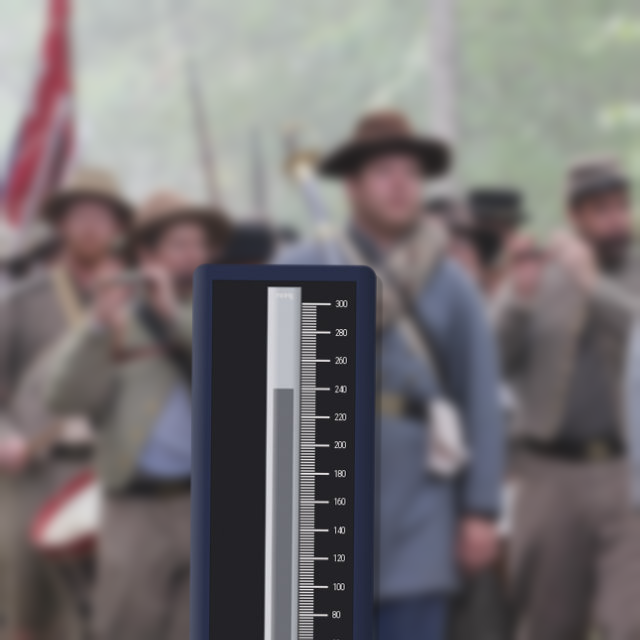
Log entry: 240 mmHg
